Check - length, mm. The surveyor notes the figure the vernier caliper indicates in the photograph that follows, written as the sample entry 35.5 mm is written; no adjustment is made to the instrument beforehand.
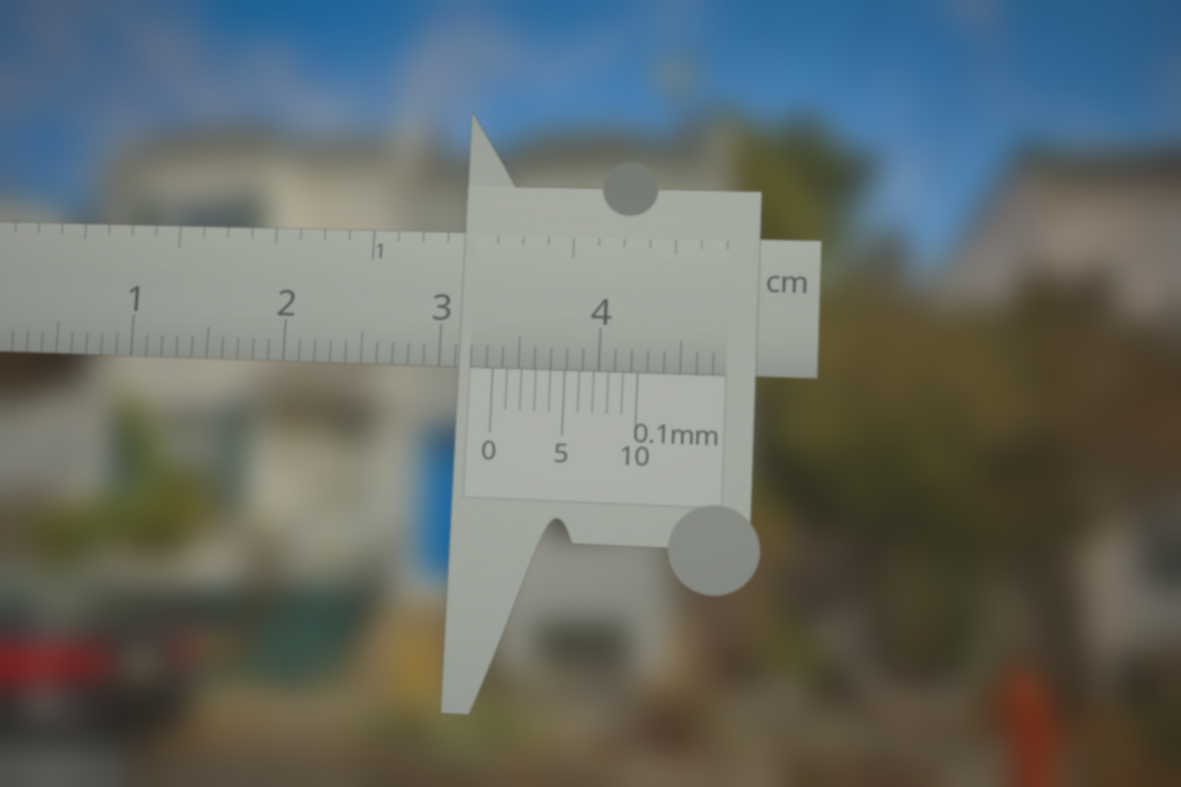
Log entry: 33.4 mm
